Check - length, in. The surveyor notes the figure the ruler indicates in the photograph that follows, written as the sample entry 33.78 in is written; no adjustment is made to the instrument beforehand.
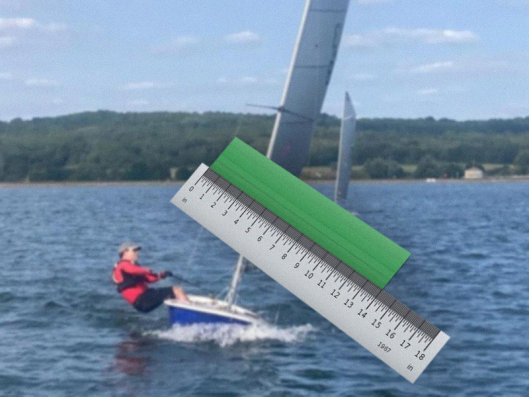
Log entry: 14 in
